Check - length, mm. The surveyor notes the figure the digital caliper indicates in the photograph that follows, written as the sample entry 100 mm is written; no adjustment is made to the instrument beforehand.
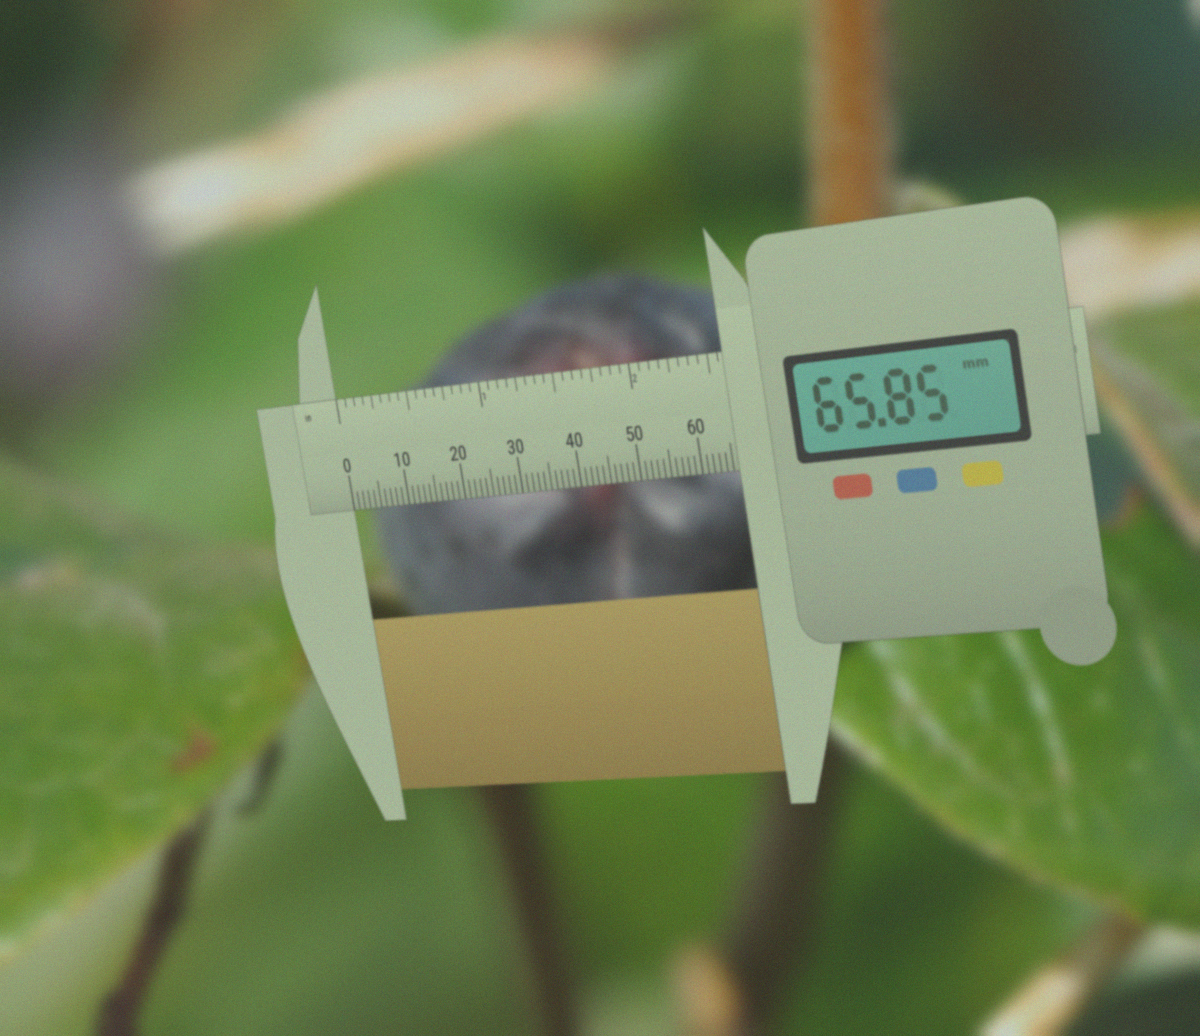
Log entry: 65.85 mm
